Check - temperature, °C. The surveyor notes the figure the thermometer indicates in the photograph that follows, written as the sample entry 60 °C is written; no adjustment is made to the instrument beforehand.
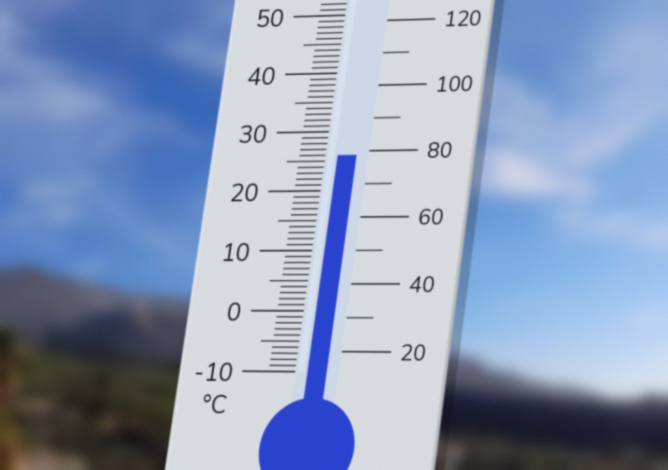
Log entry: 26 °C
